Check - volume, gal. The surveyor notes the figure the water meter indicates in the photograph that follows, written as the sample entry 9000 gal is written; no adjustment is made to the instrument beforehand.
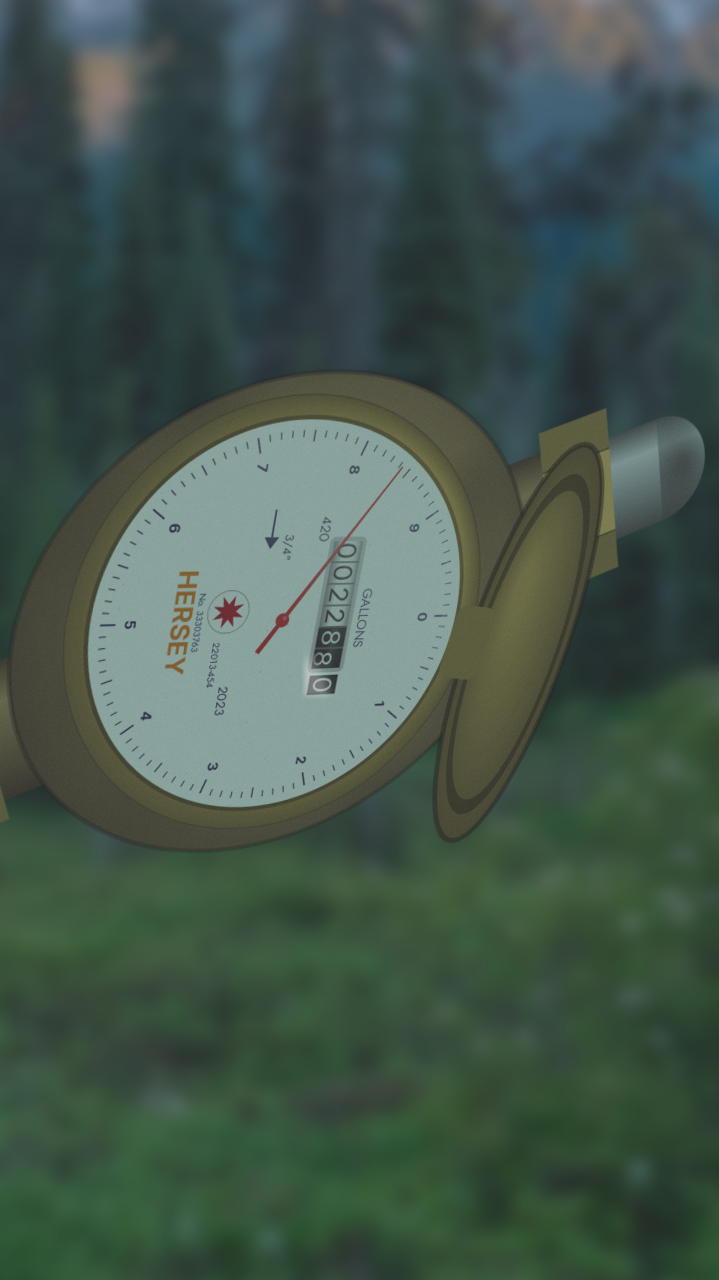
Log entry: 22878.4 gal
